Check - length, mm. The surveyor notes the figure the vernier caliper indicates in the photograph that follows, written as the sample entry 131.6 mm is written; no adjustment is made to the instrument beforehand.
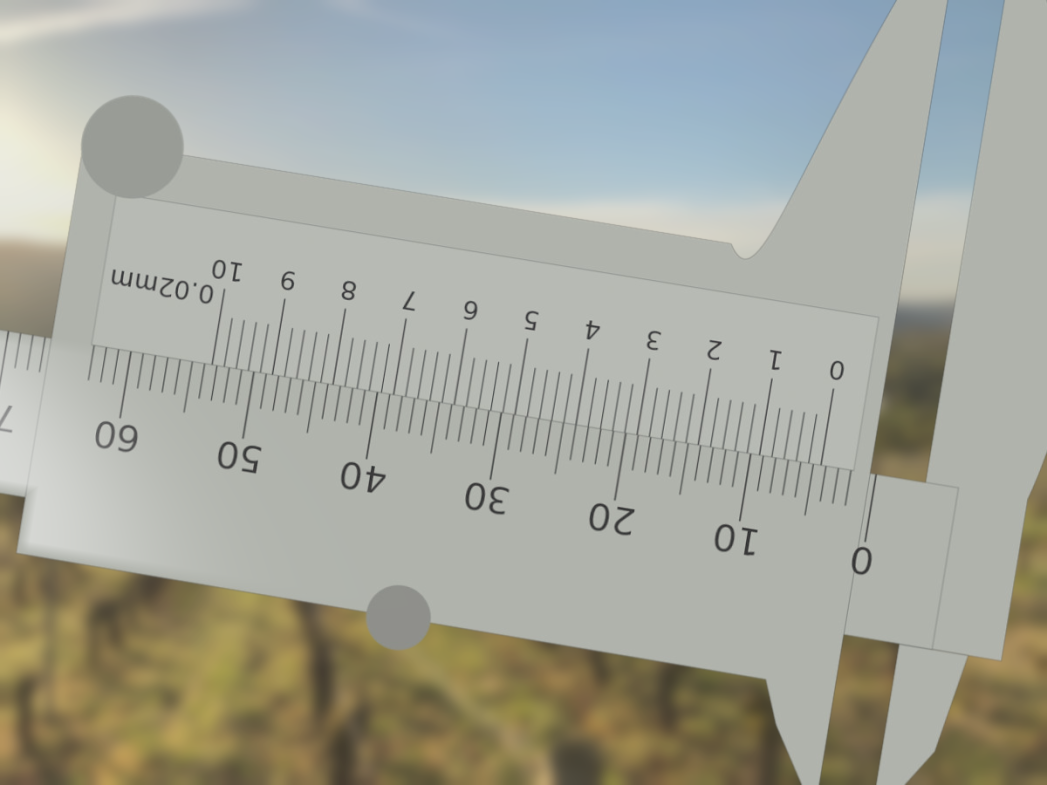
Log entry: 4.4 mm
